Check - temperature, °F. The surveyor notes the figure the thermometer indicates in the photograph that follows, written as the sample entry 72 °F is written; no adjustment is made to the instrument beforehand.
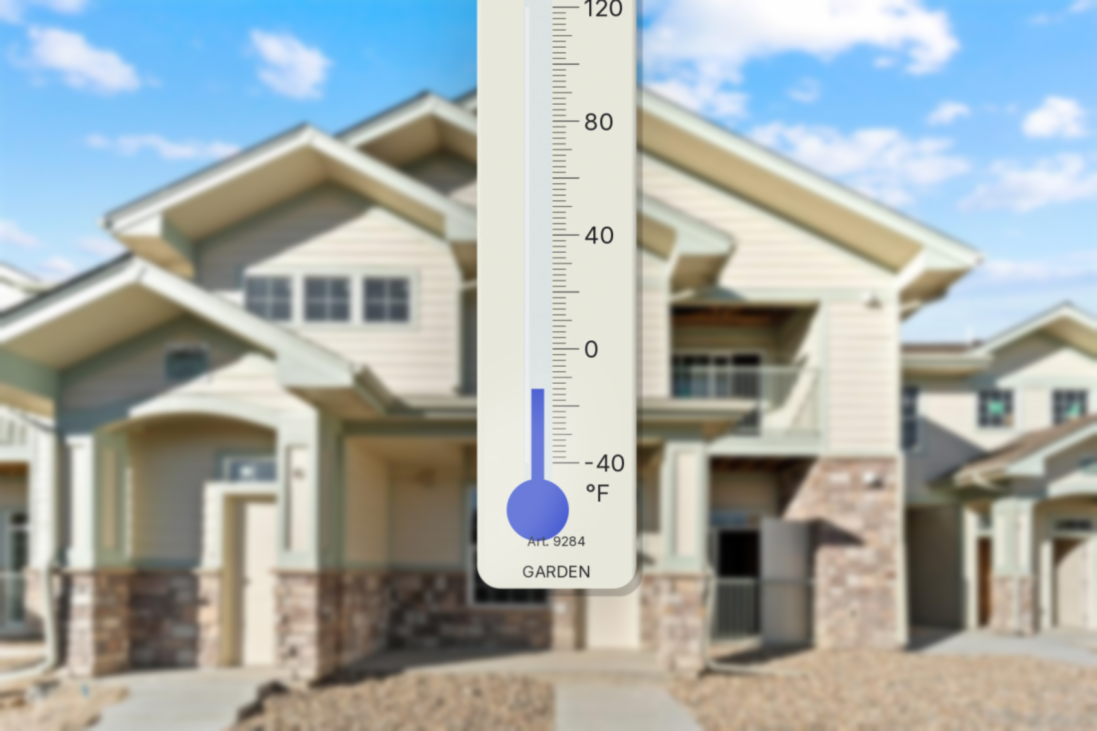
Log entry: -14 °F
